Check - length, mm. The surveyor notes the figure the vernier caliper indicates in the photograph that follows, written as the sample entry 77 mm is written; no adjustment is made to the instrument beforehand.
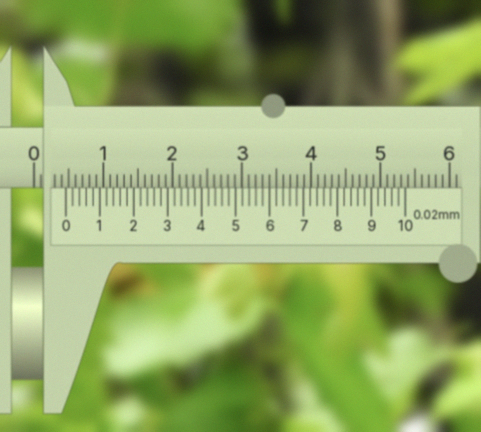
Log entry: 4.6 mm
